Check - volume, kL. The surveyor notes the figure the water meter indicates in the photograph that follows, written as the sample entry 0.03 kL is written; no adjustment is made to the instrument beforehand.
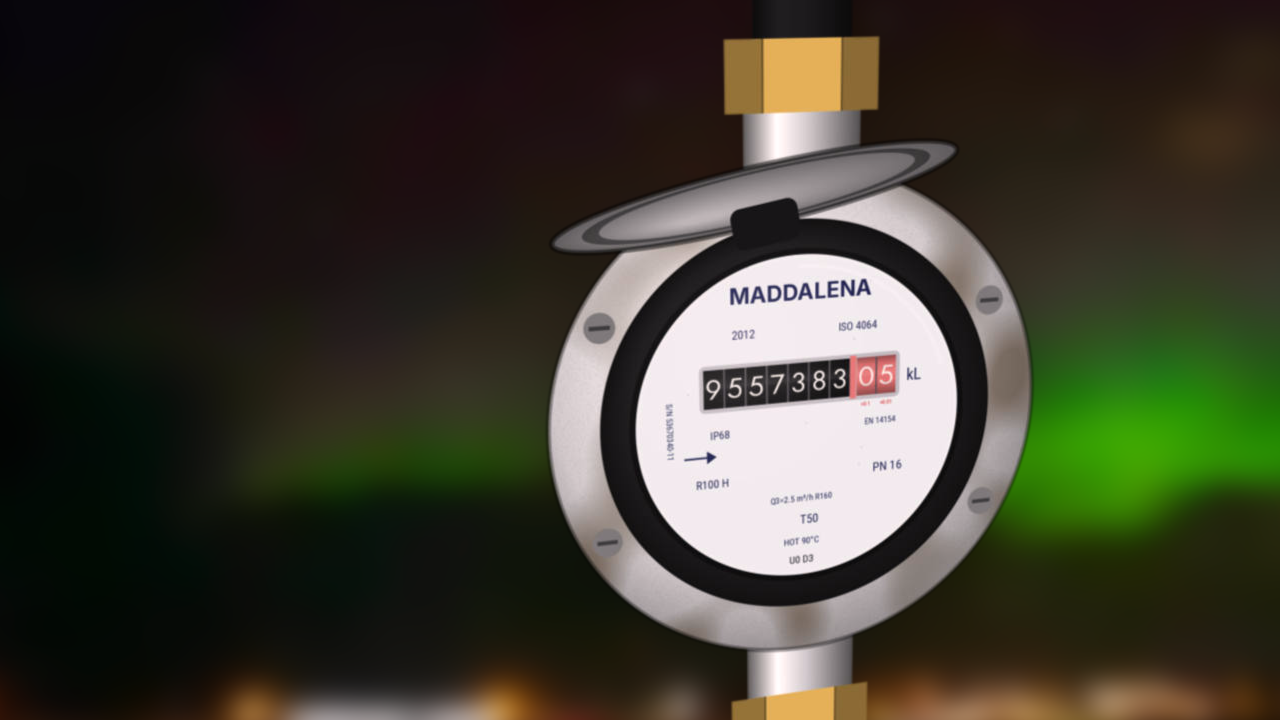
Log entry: 9557383.05 kL
